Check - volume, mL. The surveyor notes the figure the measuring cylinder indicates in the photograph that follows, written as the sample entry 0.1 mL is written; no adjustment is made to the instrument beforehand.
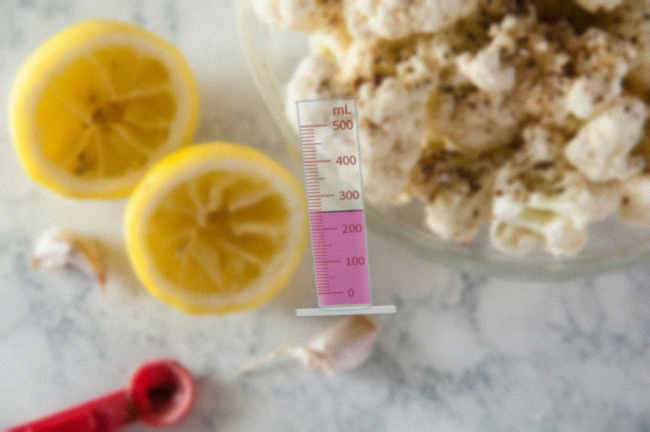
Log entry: 250 mL
